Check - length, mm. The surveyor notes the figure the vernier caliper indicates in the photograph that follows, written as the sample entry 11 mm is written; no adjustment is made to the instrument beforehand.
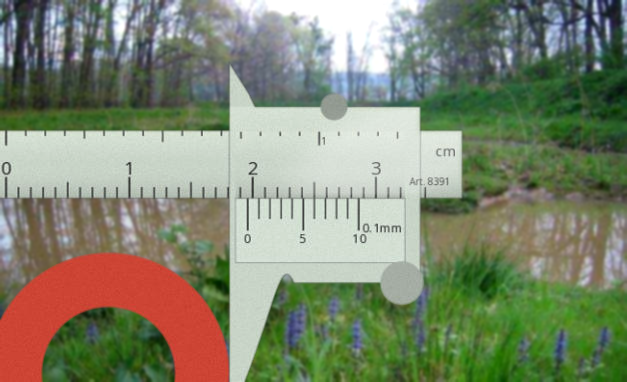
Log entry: 19.6 mm
